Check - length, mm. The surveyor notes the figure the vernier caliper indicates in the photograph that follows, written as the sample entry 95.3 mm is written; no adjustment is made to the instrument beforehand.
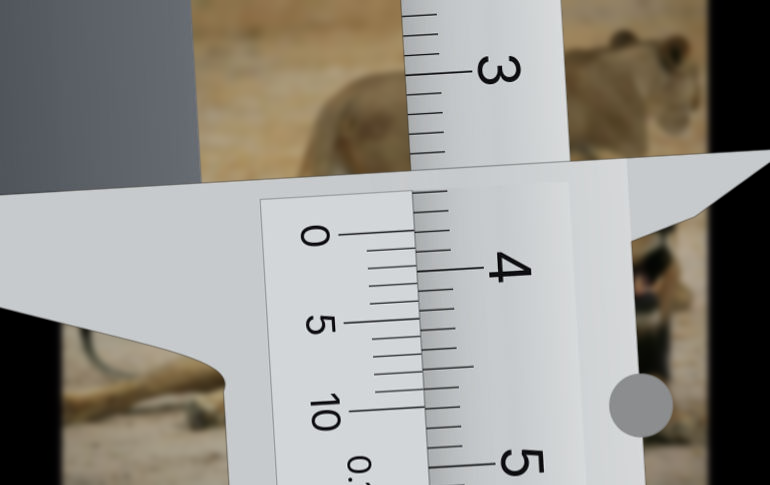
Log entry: 37.9 mm
